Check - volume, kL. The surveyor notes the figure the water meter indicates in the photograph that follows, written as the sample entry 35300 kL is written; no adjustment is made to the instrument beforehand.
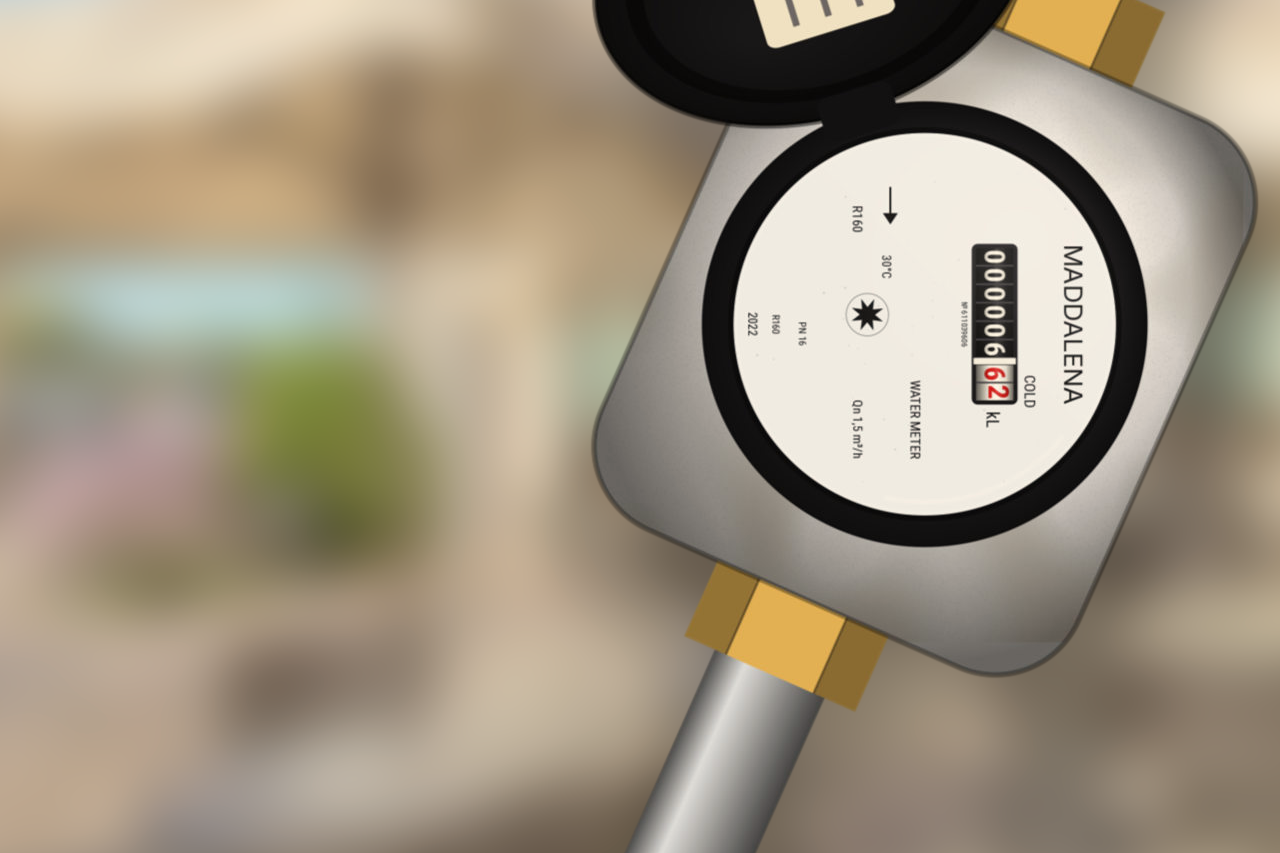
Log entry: 6.62 kL
